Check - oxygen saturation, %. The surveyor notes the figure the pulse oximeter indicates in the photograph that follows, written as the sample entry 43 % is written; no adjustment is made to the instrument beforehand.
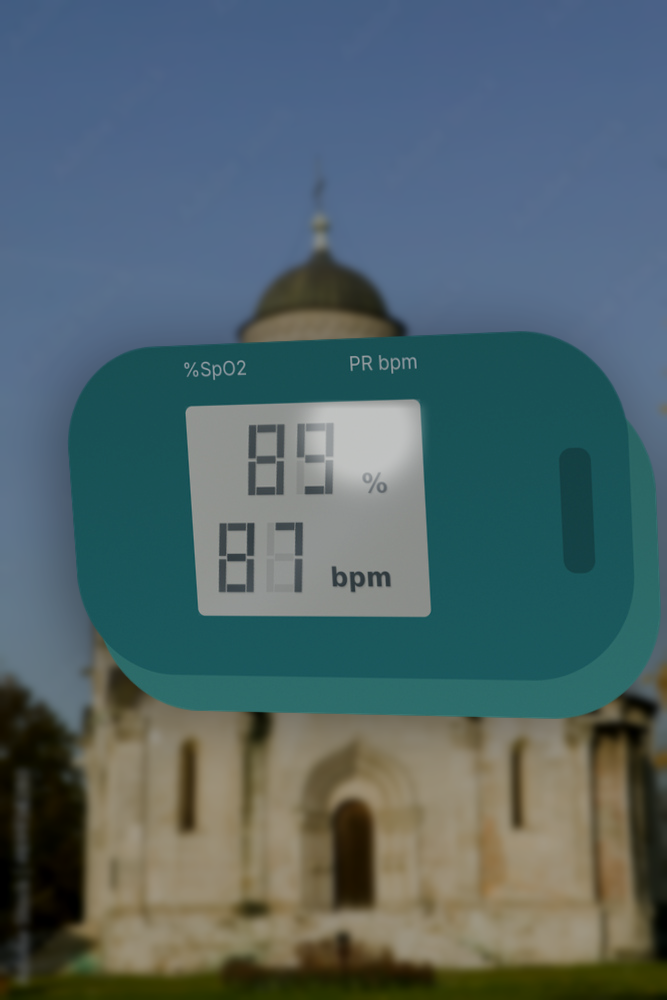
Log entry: 89 %
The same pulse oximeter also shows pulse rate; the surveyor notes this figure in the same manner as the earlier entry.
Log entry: 87 bpm
